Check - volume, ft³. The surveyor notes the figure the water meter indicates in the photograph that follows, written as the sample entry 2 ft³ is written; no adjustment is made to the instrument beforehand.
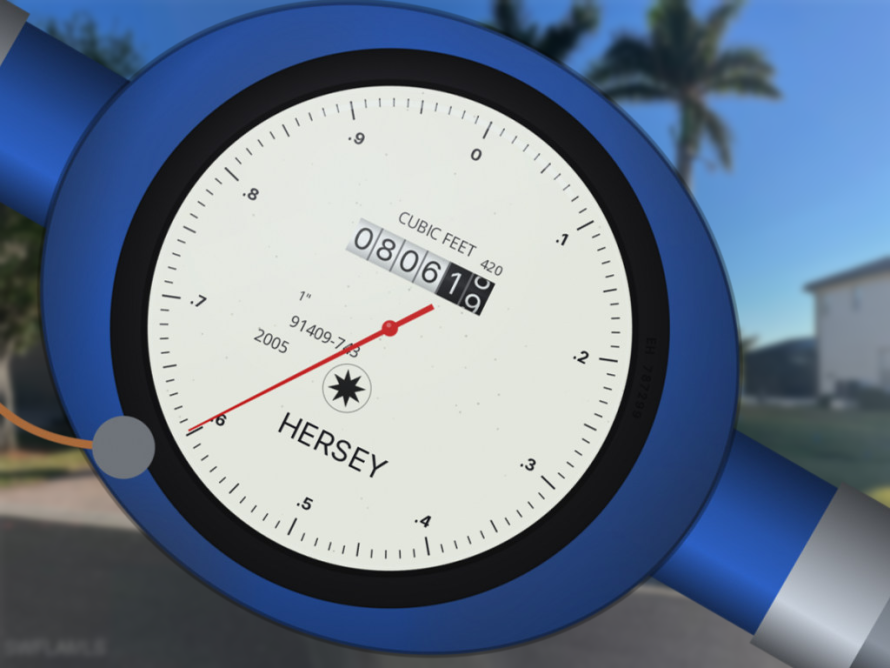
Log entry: 80618.60 ft³
